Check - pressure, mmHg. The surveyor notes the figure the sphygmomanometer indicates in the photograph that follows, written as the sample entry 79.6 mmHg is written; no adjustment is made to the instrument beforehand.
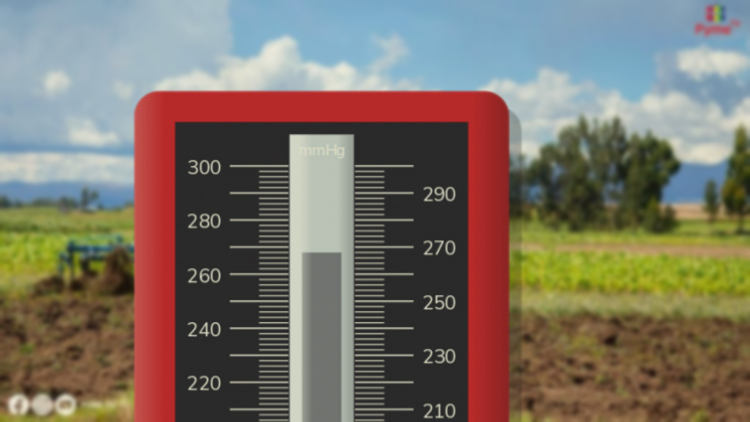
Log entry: 268 mmHg
